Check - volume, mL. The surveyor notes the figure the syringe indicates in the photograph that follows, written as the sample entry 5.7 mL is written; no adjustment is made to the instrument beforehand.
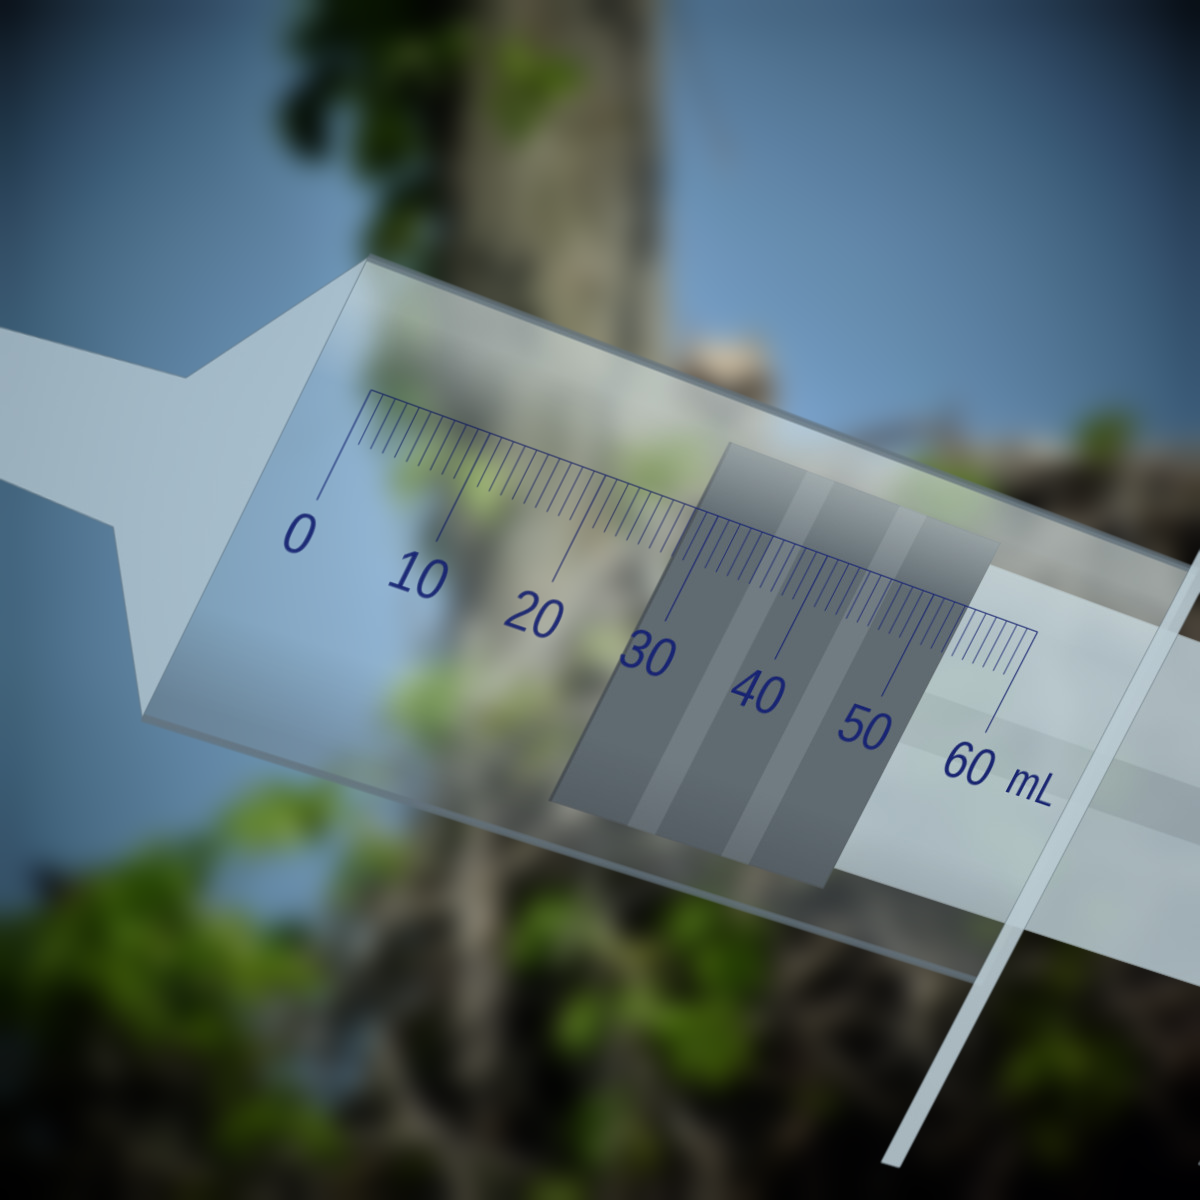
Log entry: 28 mL
